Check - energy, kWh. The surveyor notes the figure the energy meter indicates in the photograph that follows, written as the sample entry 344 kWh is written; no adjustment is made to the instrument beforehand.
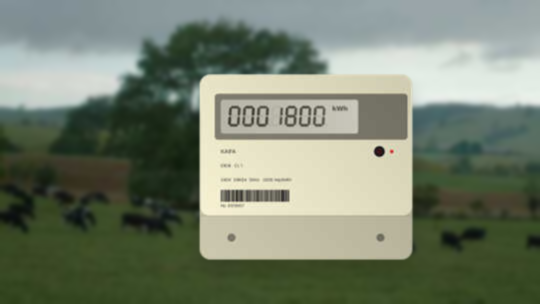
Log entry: 1800 kWh
